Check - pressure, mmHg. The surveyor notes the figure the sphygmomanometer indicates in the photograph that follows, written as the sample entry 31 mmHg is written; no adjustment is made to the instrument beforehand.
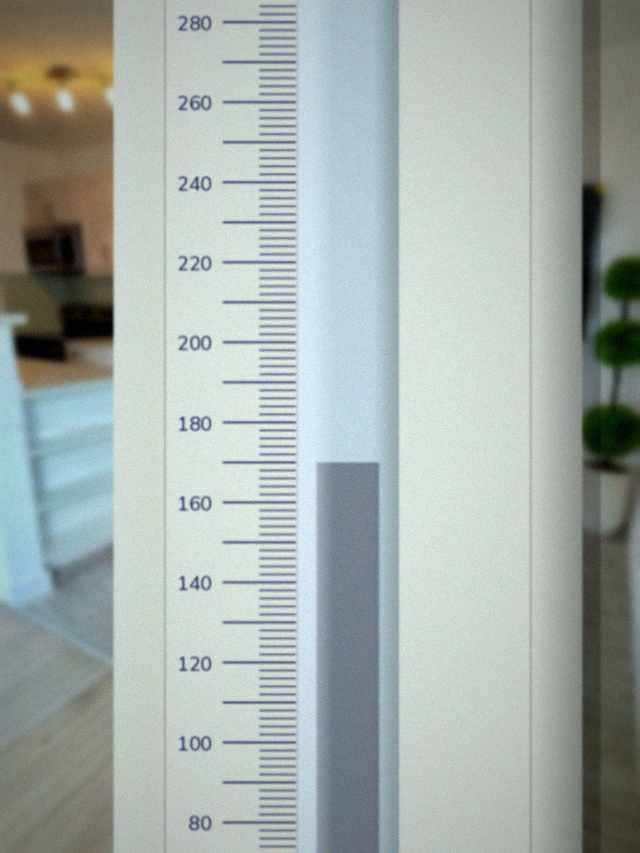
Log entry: 170 mmHg
